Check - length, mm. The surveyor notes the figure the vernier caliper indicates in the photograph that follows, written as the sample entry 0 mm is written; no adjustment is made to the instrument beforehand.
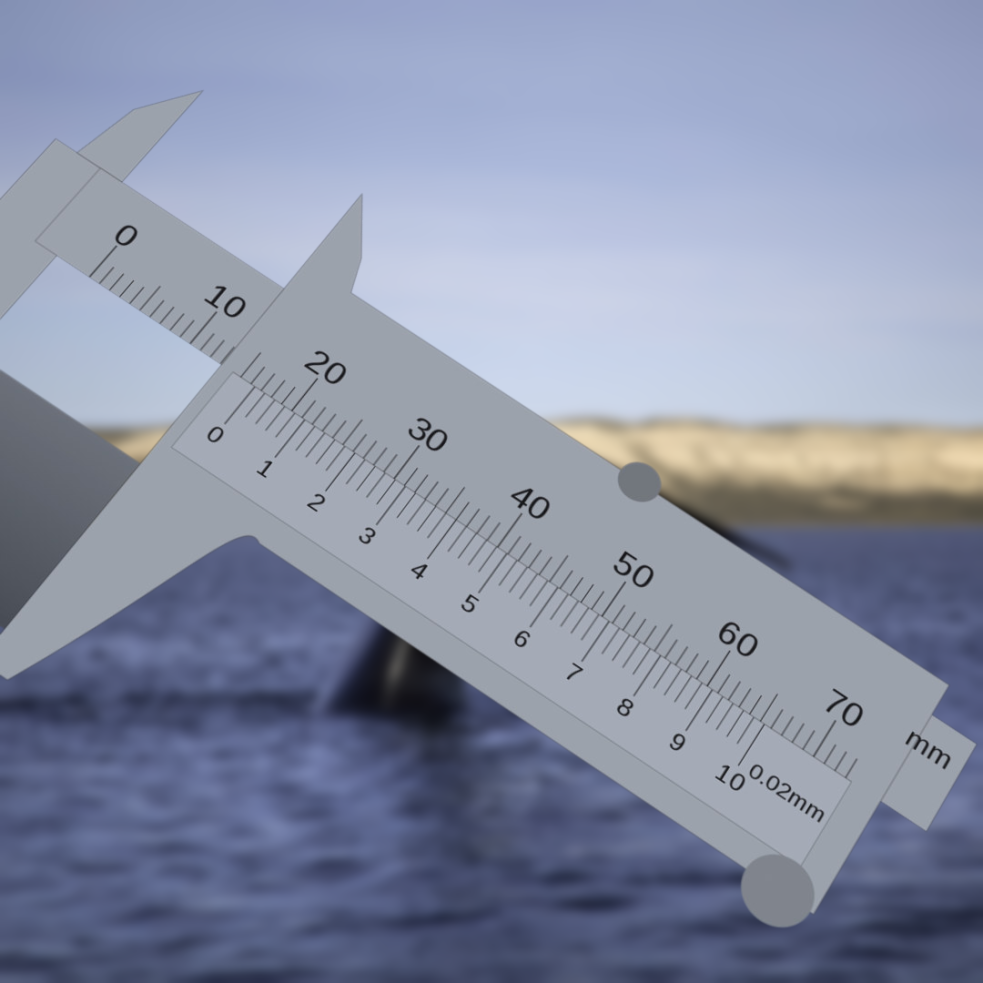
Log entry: 16.4 mm
